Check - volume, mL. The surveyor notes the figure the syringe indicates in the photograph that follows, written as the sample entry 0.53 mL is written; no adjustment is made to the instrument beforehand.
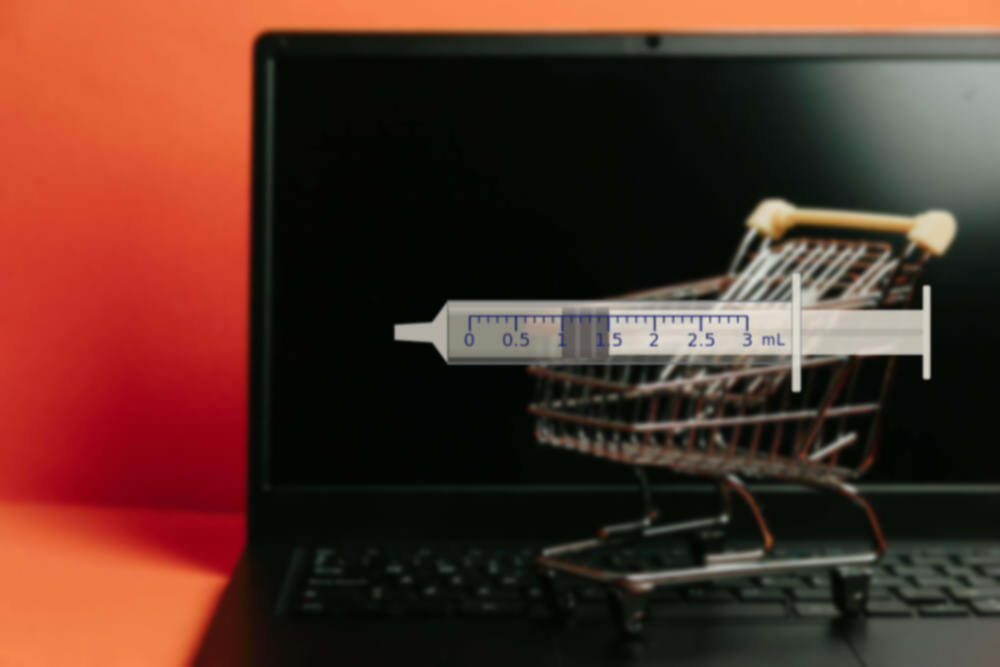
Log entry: 1 mL
